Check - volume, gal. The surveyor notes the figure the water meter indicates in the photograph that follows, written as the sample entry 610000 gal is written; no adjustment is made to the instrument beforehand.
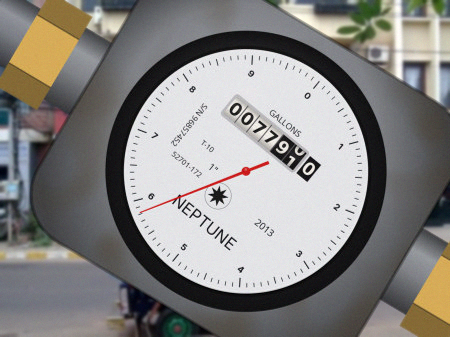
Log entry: 77905.8 gal
